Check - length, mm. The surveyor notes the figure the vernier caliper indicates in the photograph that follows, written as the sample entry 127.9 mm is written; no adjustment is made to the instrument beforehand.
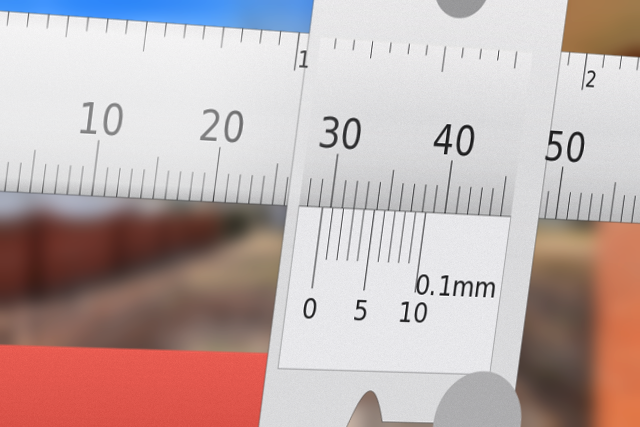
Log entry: 29.3 mm
